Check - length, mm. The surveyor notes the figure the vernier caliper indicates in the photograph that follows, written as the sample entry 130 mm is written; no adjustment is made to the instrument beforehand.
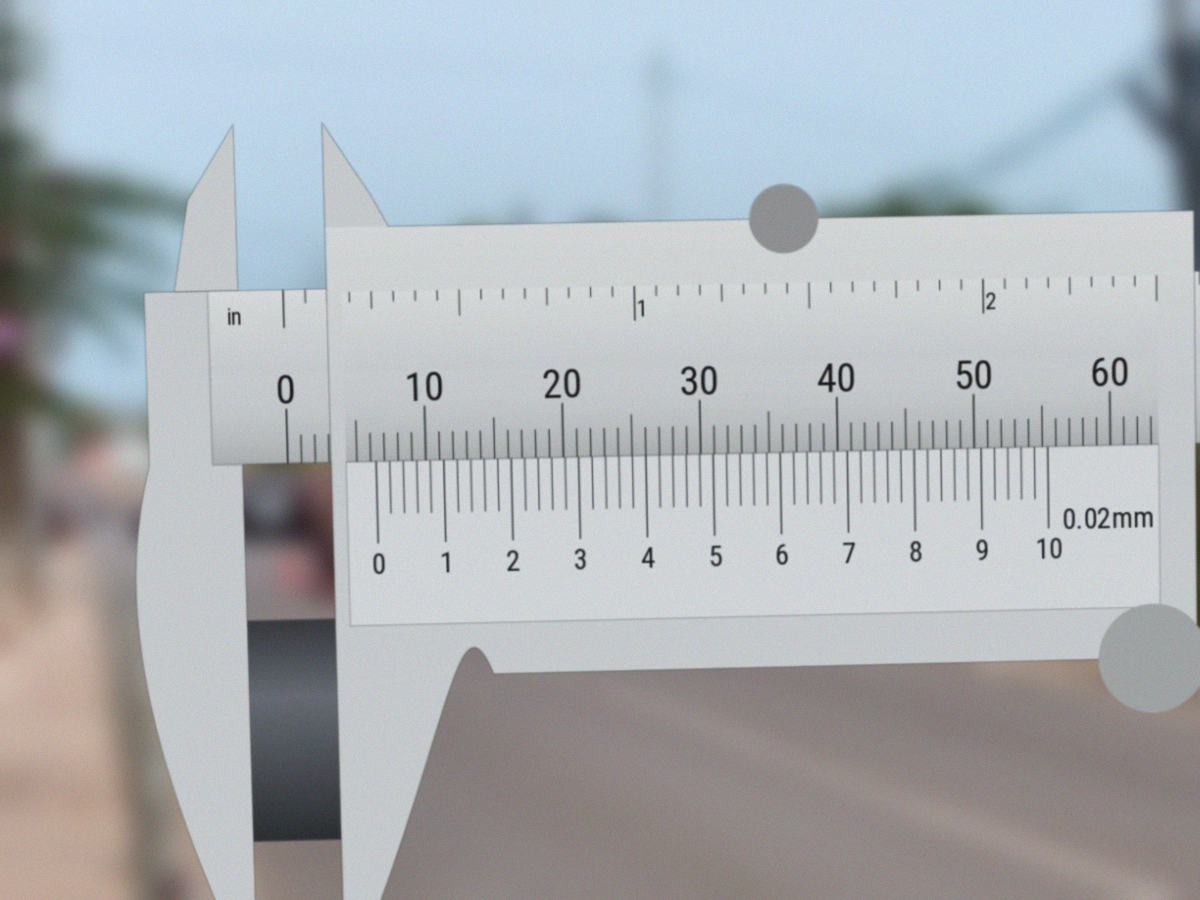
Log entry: 6.4 mm
